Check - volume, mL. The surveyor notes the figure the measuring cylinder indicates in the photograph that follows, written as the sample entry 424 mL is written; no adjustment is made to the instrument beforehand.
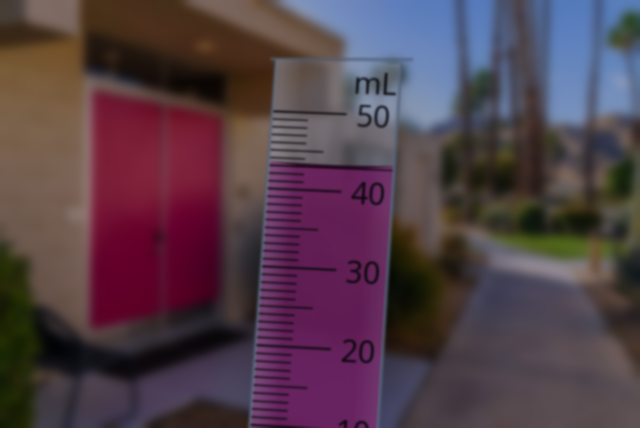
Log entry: 43 mL
